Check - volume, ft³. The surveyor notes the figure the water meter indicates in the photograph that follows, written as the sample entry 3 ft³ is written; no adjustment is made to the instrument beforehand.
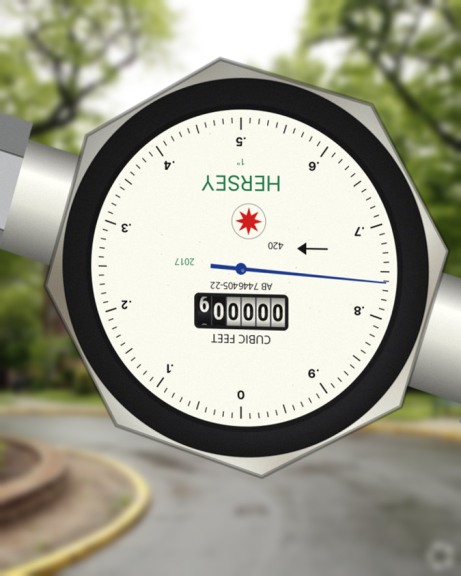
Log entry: 8.76 ft³
